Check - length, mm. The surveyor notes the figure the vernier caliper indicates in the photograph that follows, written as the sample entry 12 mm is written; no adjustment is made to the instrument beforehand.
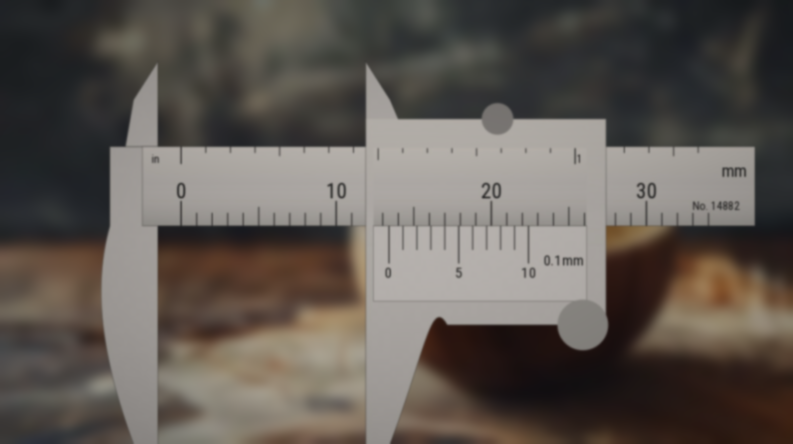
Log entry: 13.4 mm
